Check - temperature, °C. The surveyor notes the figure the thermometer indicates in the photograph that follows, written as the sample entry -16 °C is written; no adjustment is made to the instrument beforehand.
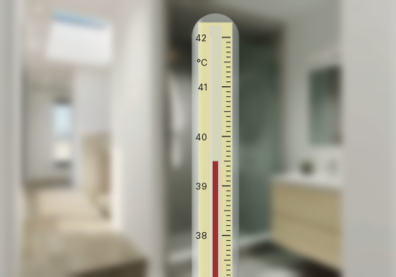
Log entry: 39.5 °C
